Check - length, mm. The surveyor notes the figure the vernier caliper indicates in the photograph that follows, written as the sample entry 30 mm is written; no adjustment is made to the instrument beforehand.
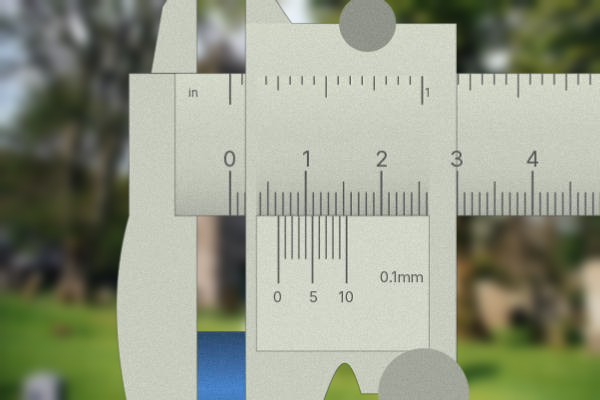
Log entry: 6.4 mm
